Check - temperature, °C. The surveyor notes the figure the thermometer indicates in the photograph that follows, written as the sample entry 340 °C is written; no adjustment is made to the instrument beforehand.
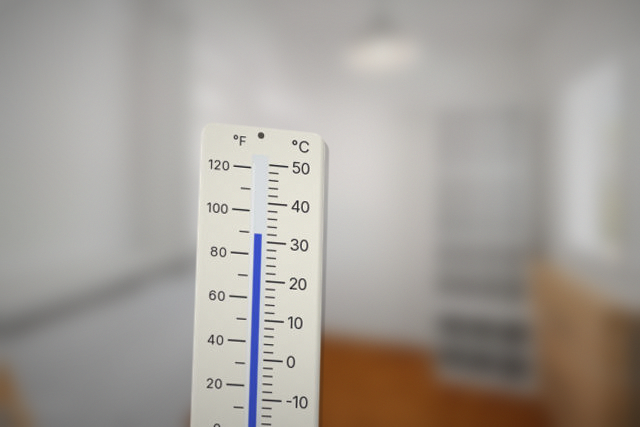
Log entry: 32 °C
